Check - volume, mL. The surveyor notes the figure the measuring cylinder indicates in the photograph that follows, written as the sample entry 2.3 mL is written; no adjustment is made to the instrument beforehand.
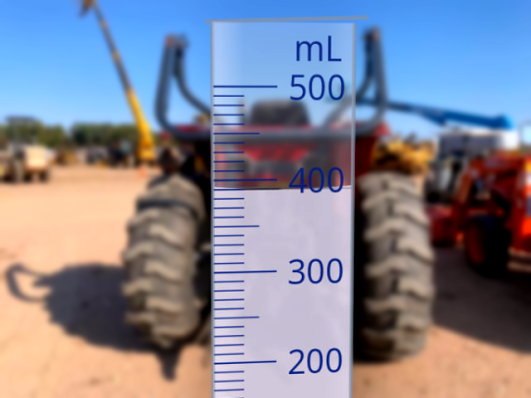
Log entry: 390 mL
